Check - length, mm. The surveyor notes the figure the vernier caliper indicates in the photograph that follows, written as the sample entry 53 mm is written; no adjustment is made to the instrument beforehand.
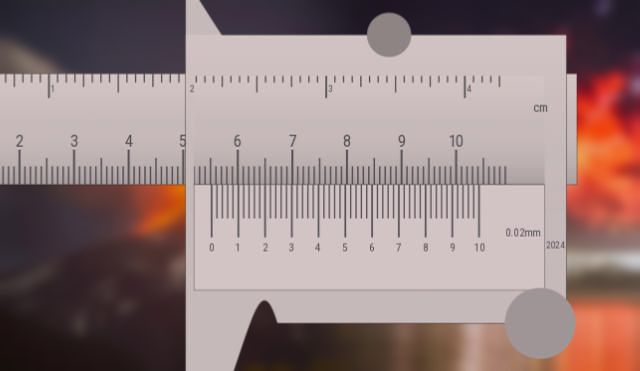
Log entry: 55.2 mm
